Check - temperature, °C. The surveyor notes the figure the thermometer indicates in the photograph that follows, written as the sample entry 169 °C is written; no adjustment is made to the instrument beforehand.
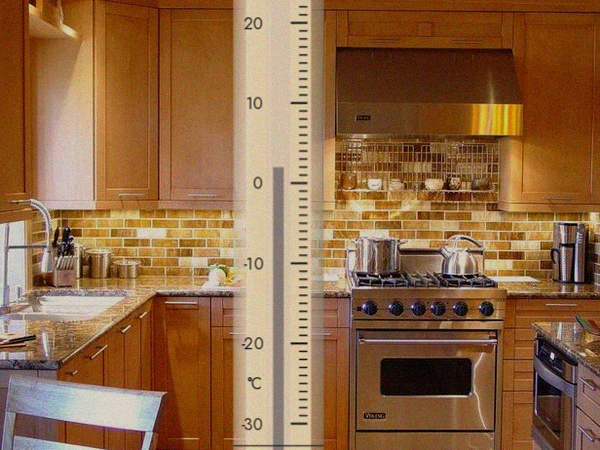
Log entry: 2 °C
